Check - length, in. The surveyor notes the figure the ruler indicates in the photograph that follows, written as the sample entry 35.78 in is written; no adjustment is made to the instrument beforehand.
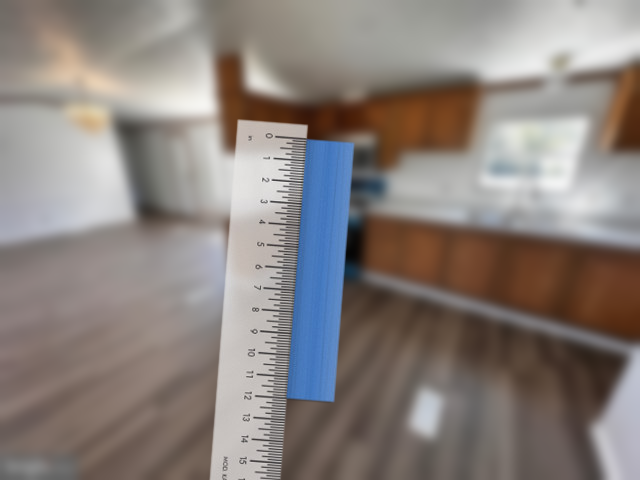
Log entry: 12 in
